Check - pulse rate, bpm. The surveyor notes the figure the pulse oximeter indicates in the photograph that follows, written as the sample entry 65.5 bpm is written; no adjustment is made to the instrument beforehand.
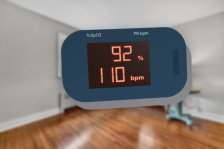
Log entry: 110 bpm
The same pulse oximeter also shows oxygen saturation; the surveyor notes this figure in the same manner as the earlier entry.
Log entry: 92 %
